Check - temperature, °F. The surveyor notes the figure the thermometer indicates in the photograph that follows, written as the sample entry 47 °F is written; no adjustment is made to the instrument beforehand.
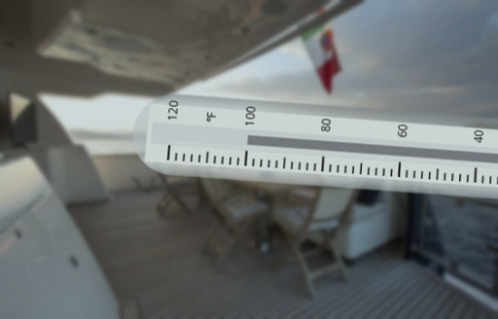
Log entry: 100 °F
